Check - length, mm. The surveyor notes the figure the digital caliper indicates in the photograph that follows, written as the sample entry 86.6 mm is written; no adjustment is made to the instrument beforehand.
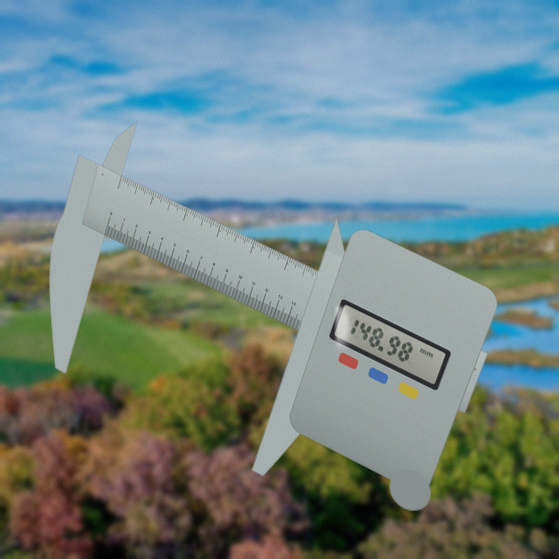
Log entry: 148.98 mm
